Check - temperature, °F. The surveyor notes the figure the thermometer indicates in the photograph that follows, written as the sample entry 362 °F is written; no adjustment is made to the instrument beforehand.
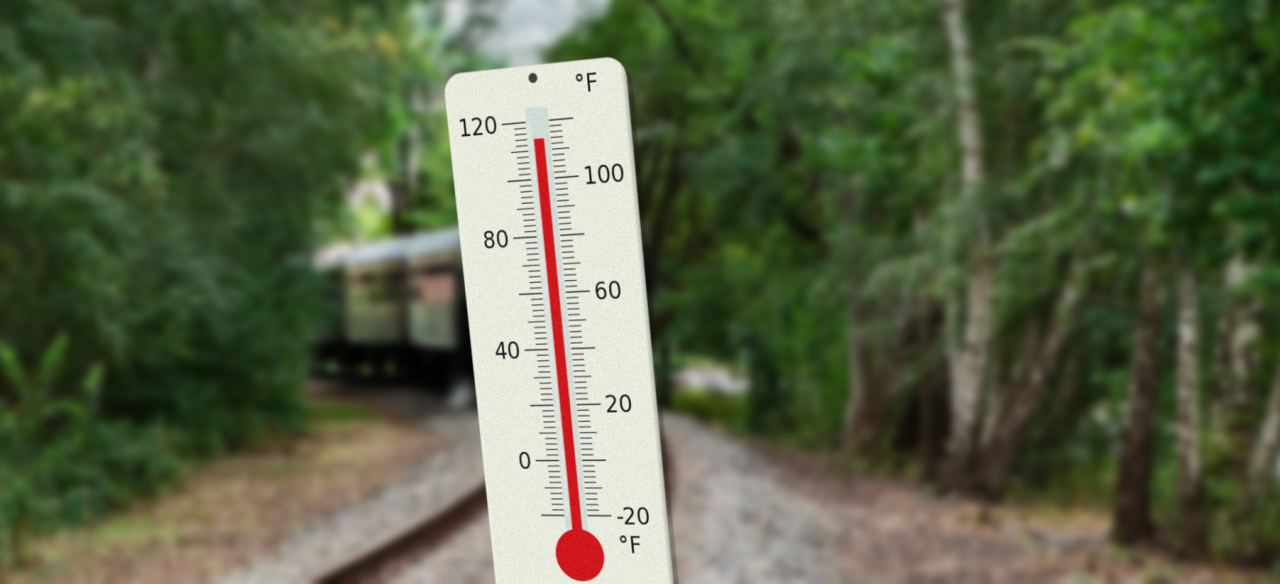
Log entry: 114 °F
